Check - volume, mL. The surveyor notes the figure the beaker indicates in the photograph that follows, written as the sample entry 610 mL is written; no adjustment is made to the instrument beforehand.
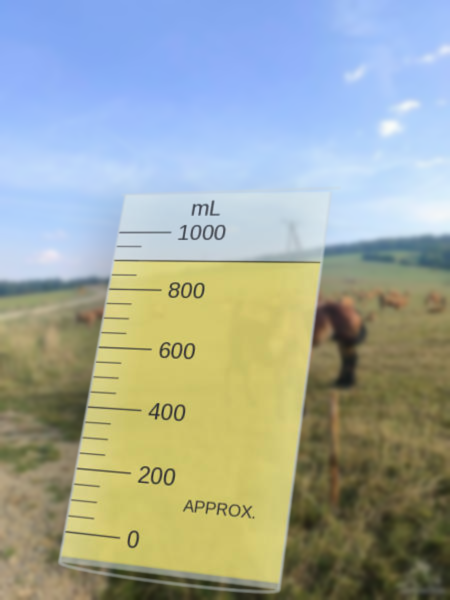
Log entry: 900 mL
